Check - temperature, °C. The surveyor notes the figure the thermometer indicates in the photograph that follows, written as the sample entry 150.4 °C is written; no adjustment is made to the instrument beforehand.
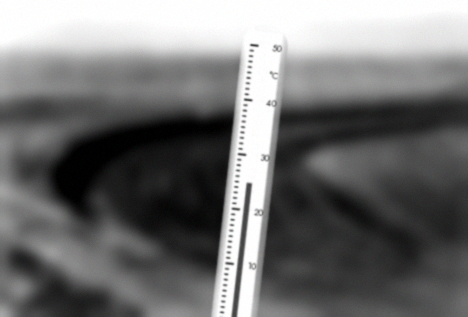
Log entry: 25 °C
